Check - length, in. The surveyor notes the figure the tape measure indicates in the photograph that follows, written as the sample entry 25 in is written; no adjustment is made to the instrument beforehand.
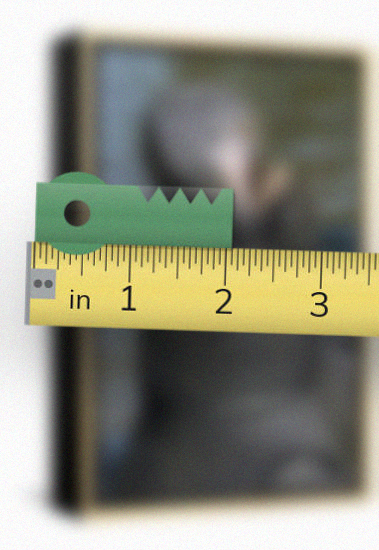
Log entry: 2.0625 in
